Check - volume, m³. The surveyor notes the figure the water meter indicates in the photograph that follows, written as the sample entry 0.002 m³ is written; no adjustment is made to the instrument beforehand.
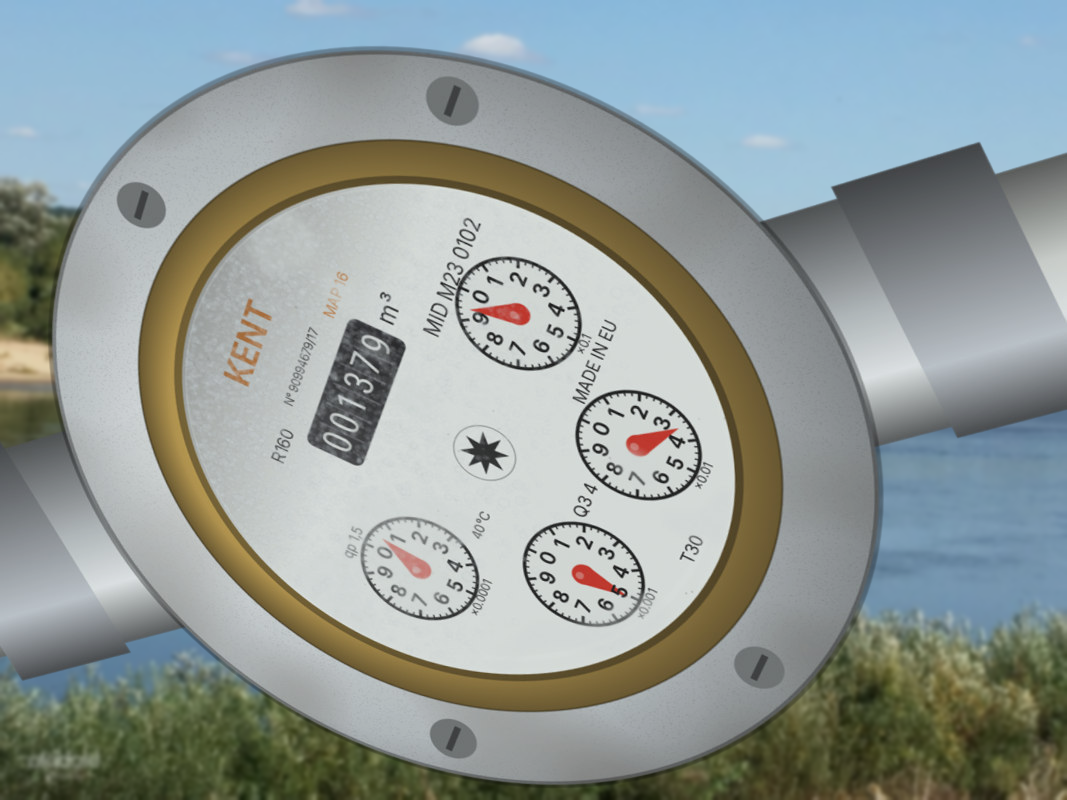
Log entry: 1378.9350 m³
